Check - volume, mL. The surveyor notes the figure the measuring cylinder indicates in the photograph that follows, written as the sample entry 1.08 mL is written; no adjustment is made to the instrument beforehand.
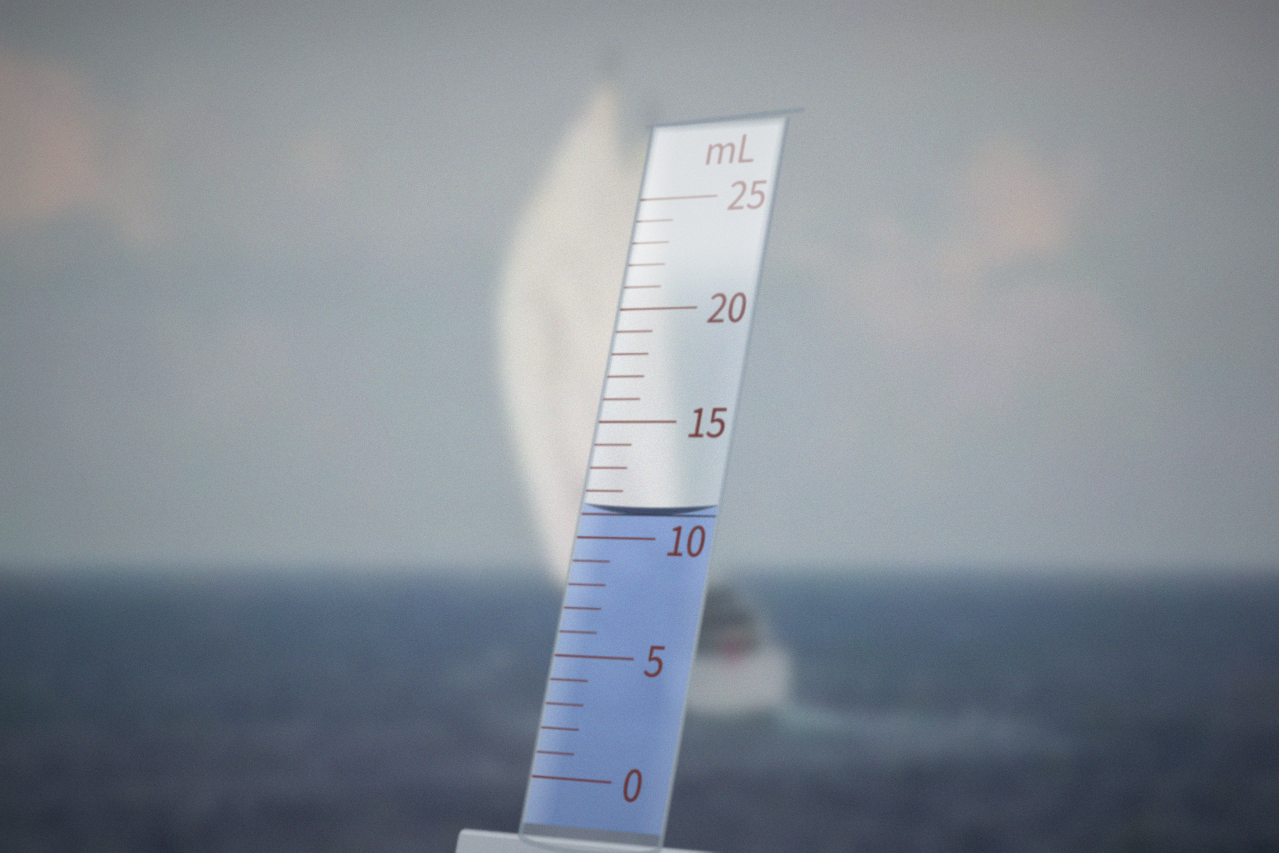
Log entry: 11 mL
